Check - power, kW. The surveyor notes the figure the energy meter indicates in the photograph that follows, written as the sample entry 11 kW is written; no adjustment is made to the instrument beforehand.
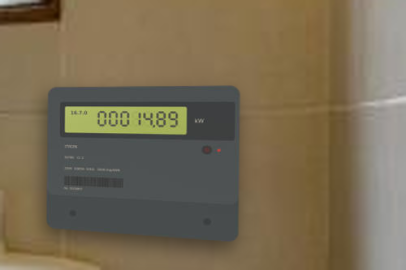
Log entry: 14.89 kW
